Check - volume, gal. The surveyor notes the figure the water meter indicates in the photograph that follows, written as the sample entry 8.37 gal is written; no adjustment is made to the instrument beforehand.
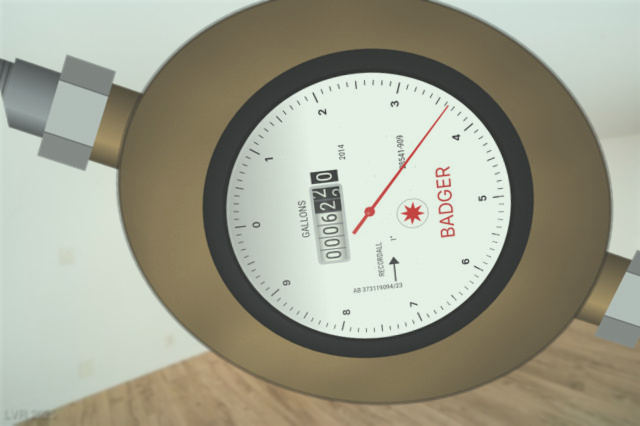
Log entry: 6223.6 gal
